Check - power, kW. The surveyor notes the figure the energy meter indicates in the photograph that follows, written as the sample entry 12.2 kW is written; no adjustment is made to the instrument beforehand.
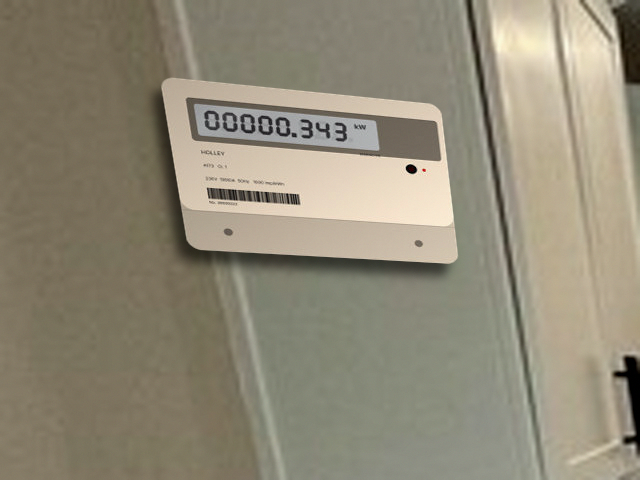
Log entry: 0.343 kW
